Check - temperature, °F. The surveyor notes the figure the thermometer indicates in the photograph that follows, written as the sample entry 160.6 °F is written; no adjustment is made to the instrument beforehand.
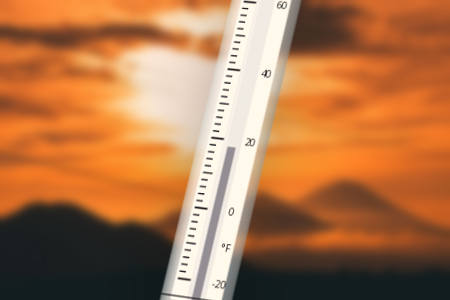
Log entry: 18 °F
